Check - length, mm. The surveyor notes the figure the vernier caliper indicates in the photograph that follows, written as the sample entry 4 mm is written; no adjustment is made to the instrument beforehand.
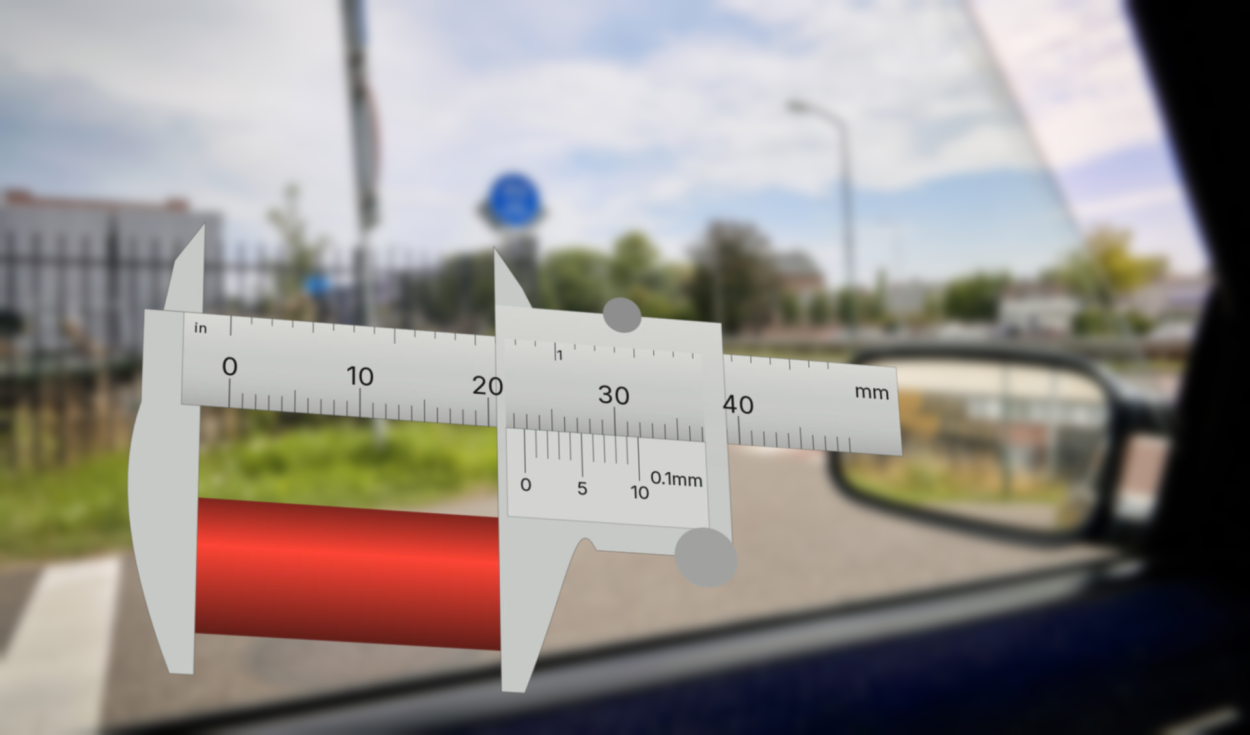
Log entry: 22.8 mm
